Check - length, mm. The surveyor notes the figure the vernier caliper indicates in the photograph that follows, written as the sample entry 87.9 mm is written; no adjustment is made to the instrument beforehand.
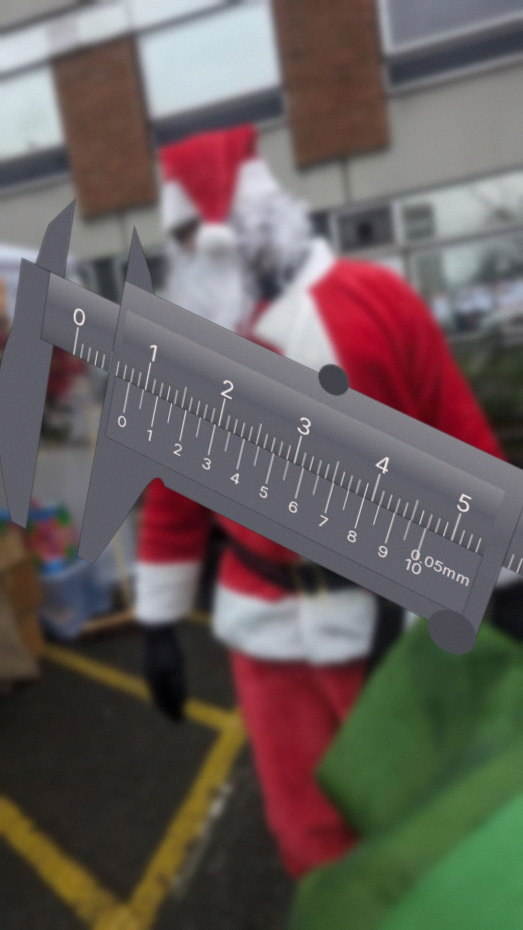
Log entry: 7.8 mm
